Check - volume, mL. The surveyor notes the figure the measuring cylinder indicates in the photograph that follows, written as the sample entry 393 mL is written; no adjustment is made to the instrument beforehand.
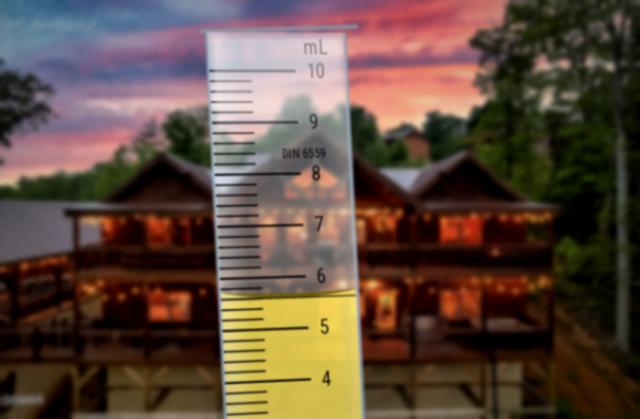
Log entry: 5.6 mL
